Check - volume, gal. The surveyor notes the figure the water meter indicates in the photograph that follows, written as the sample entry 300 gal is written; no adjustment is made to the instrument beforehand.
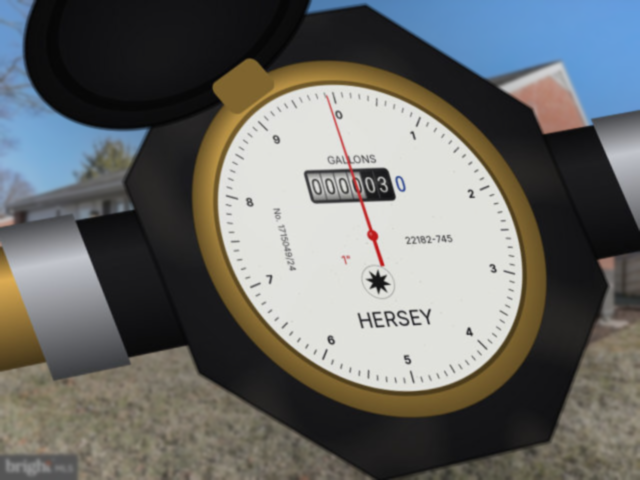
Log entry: 29.9 gal
